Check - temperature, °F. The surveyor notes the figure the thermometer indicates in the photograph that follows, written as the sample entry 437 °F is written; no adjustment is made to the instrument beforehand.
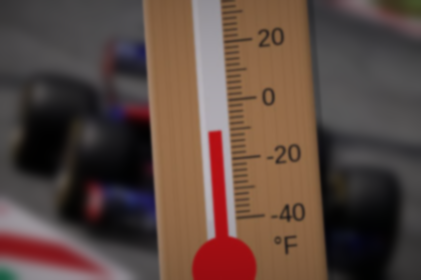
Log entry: -10 °F
